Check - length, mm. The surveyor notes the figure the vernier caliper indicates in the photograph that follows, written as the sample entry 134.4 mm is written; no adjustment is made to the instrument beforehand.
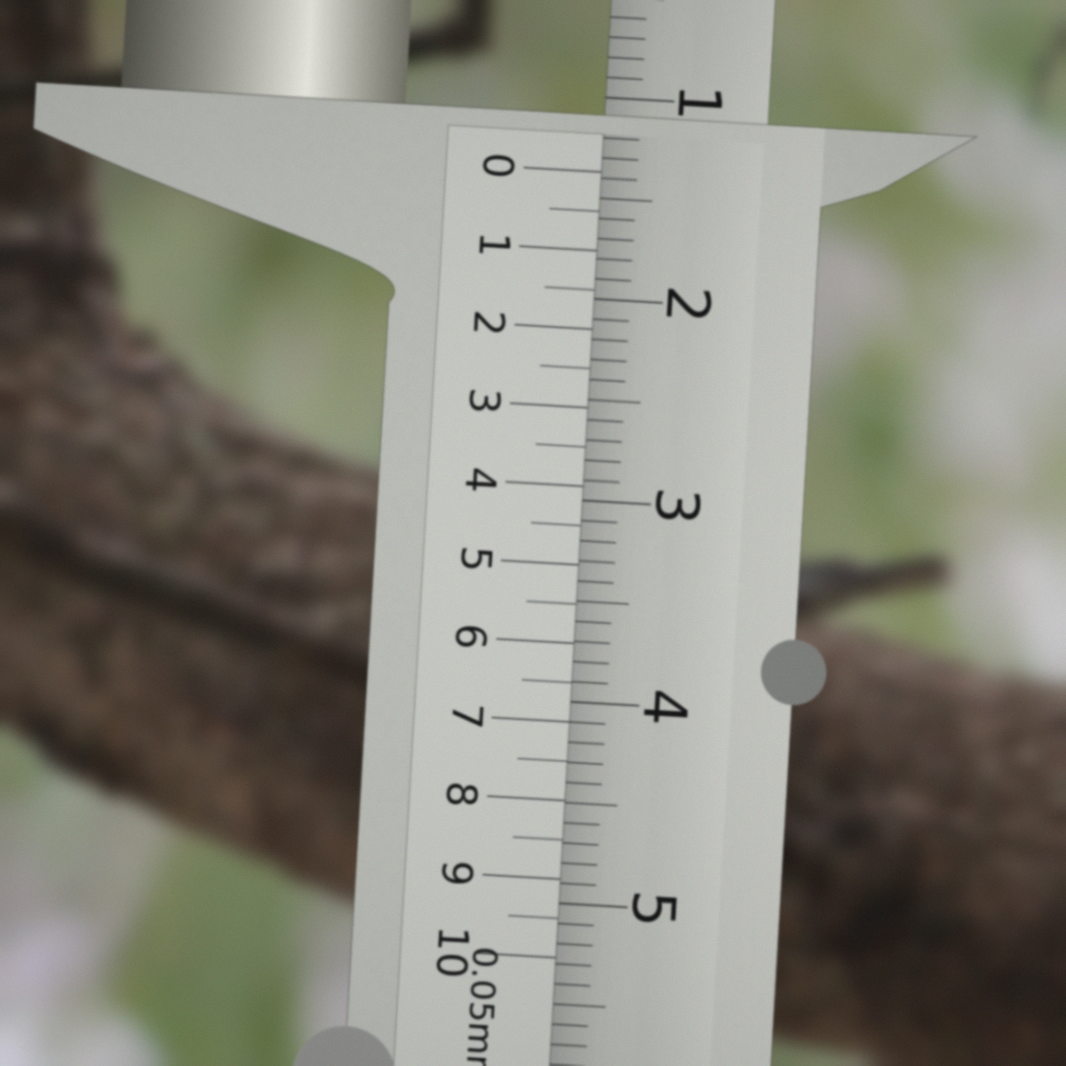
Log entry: 13.7 mm
